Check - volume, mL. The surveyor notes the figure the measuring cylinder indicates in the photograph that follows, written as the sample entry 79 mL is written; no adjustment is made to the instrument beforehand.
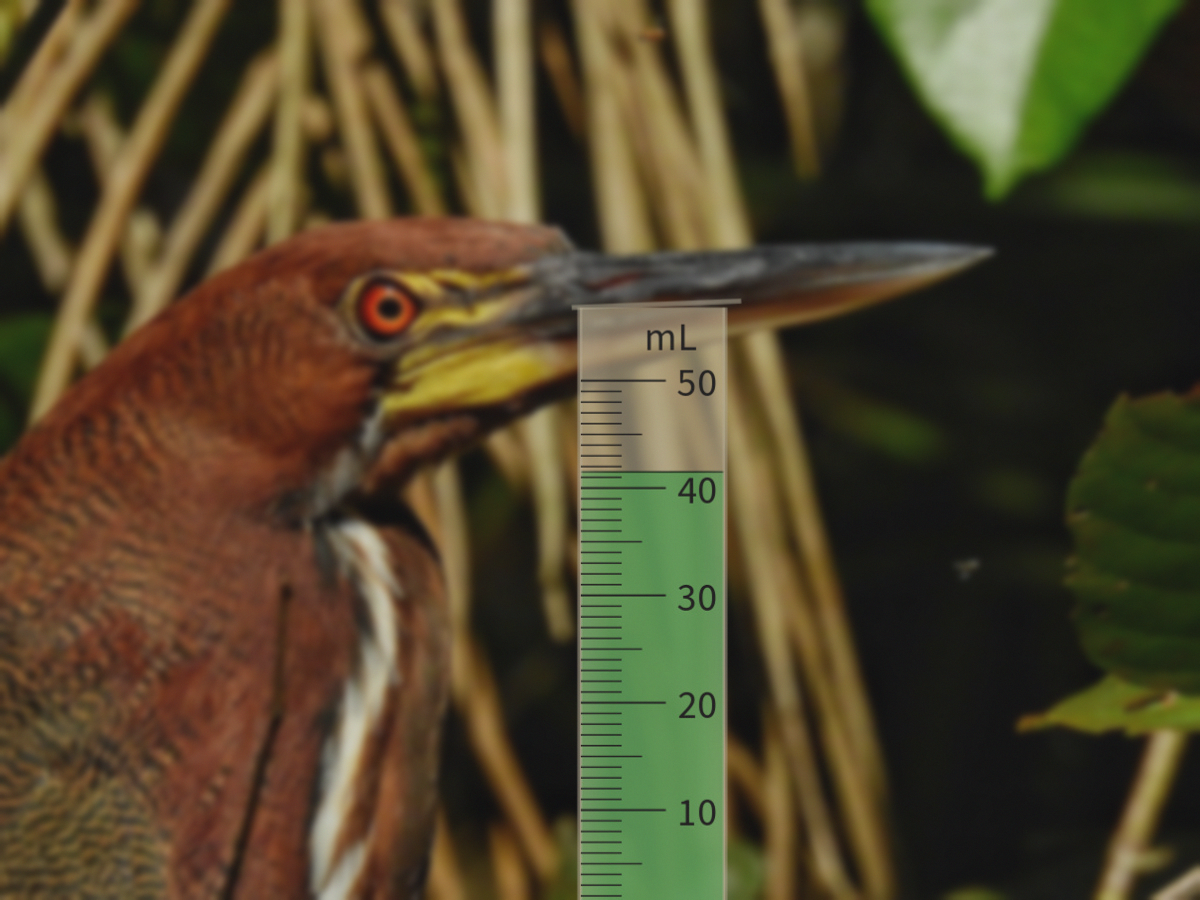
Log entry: 41.5 mL
